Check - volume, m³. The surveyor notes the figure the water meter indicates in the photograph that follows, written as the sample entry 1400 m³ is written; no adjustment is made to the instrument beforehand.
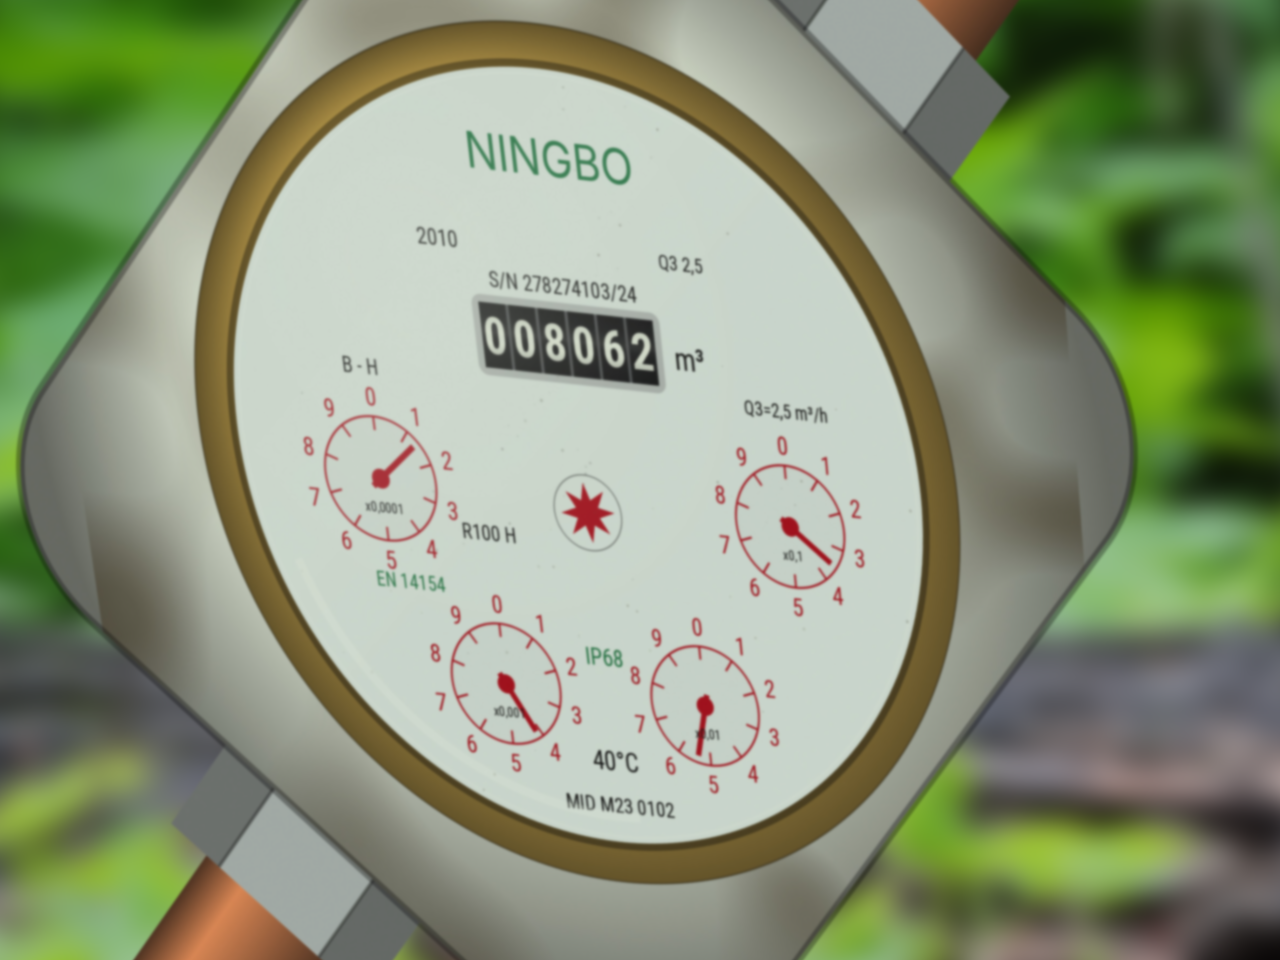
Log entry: 8062.3541 m³
